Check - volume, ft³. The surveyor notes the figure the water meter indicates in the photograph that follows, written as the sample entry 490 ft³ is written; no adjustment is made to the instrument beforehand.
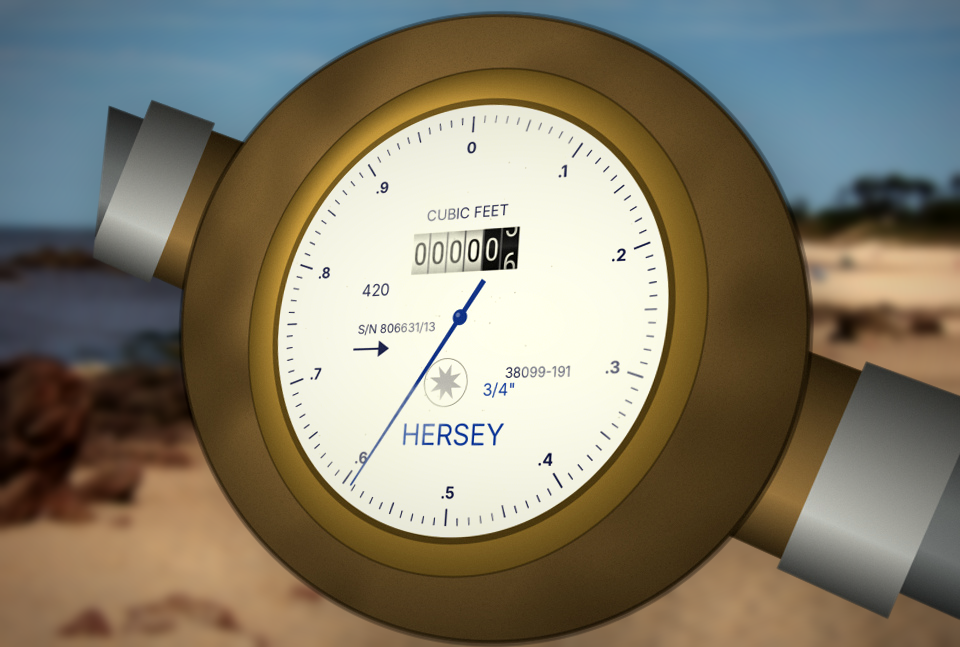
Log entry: 5.59 ft³
